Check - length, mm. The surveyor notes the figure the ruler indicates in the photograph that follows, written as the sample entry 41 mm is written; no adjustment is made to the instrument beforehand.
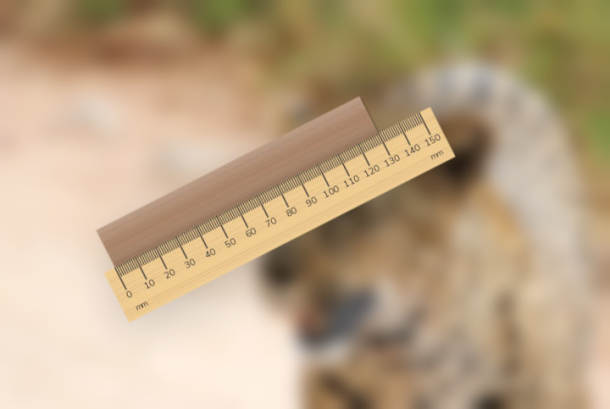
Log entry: 130 mm
